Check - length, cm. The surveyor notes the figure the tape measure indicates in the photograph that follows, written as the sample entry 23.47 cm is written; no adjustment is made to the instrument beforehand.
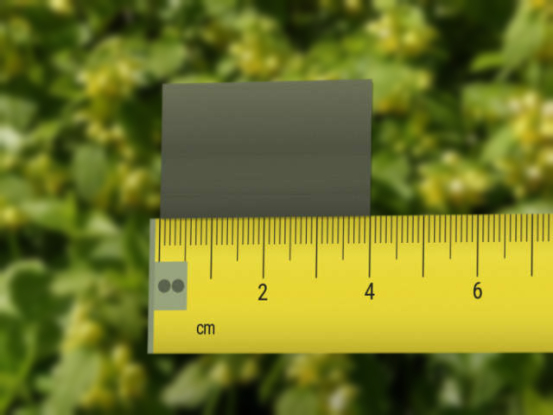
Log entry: 4 cm
